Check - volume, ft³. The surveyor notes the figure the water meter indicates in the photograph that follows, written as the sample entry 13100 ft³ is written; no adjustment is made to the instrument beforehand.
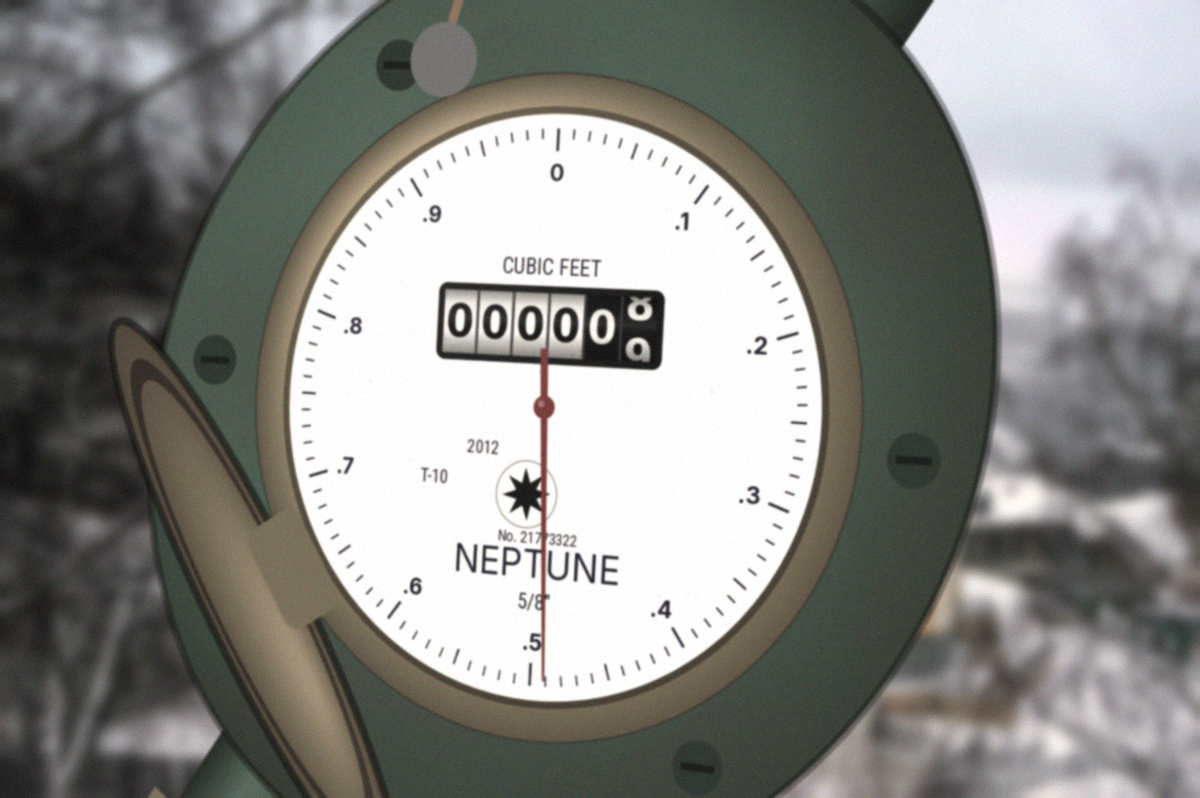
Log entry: 8.49 ft³
